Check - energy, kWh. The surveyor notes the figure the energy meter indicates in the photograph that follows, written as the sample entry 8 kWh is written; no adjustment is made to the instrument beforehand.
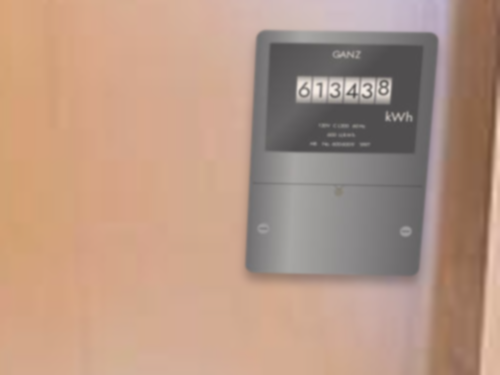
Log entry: 613438 kWh
